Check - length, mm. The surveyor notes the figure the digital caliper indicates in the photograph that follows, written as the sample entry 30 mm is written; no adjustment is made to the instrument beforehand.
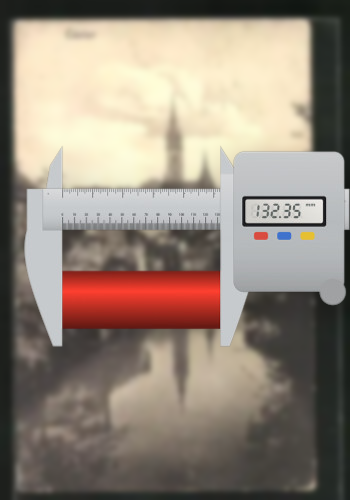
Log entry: 132.35 mm
